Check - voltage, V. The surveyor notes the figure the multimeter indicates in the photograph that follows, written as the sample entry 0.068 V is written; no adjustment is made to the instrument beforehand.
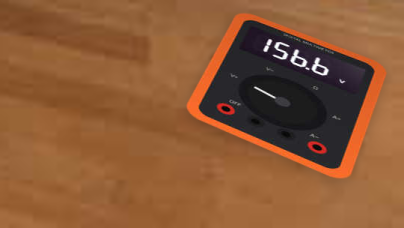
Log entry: 156.6 V
